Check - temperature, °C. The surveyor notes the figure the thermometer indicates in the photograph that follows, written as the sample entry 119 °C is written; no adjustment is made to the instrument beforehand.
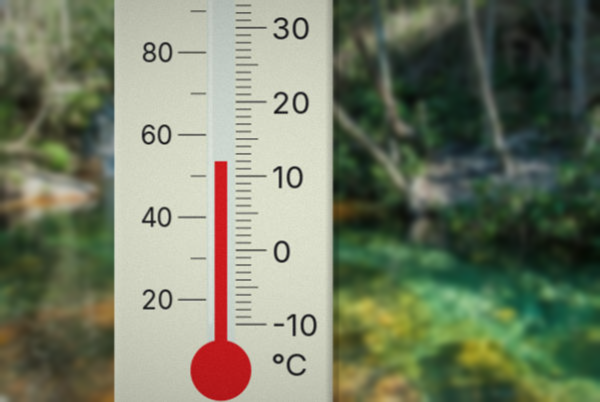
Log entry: 12 °C
